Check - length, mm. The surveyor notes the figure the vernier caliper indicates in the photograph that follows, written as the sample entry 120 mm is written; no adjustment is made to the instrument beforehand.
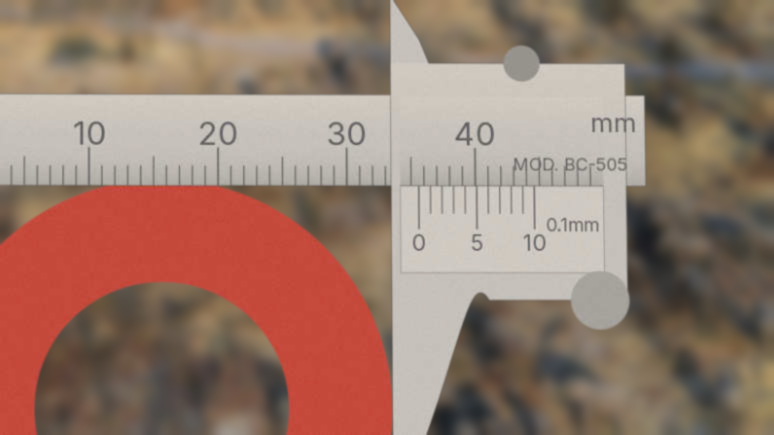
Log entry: 35.6 mm
